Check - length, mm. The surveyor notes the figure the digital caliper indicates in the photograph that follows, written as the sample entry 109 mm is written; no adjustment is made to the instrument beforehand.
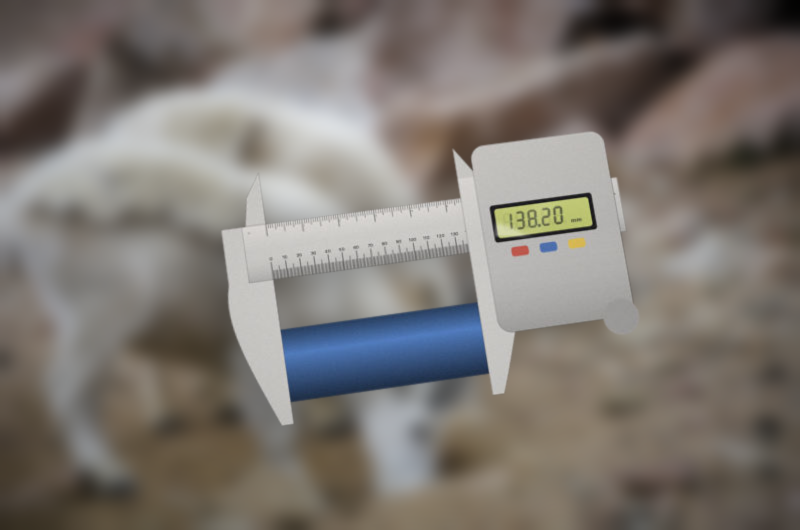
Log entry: 138.20 mm
